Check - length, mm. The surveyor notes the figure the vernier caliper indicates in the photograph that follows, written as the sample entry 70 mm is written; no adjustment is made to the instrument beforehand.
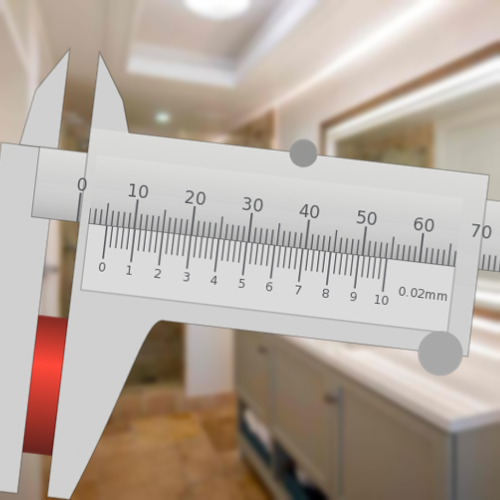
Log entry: 5.2 mm
